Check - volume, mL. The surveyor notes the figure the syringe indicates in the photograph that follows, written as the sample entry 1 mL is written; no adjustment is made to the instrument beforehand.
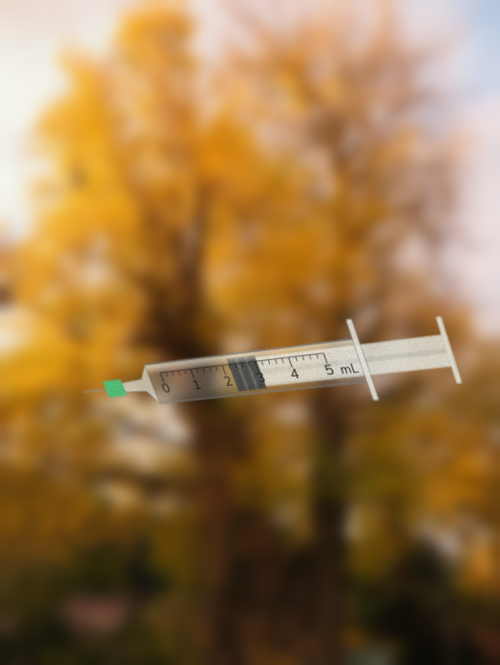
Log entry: 2.2 mL
